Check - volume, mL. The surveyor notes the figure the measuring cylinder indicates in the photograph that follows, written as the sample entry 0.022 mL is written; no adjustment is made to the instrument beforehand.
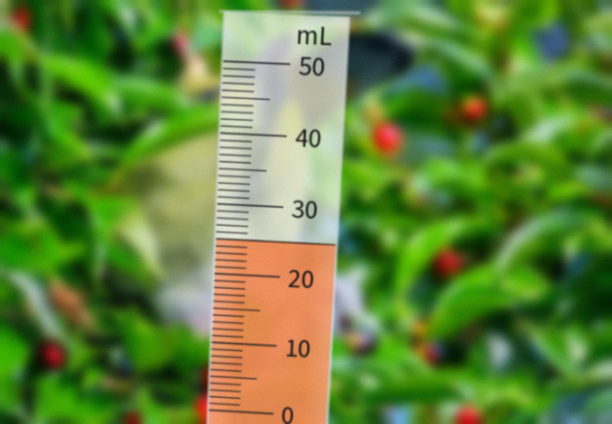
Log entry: 25 mL
